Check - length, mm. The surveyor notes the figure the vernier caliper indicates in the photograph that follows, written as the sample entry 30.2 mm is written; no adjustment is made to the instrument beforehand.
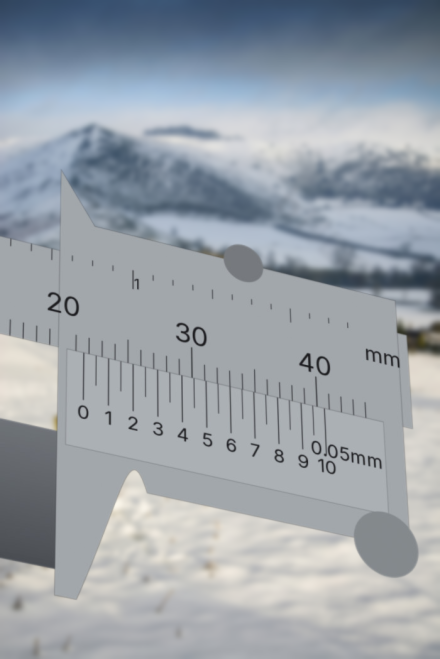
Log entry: 21.6 mm
